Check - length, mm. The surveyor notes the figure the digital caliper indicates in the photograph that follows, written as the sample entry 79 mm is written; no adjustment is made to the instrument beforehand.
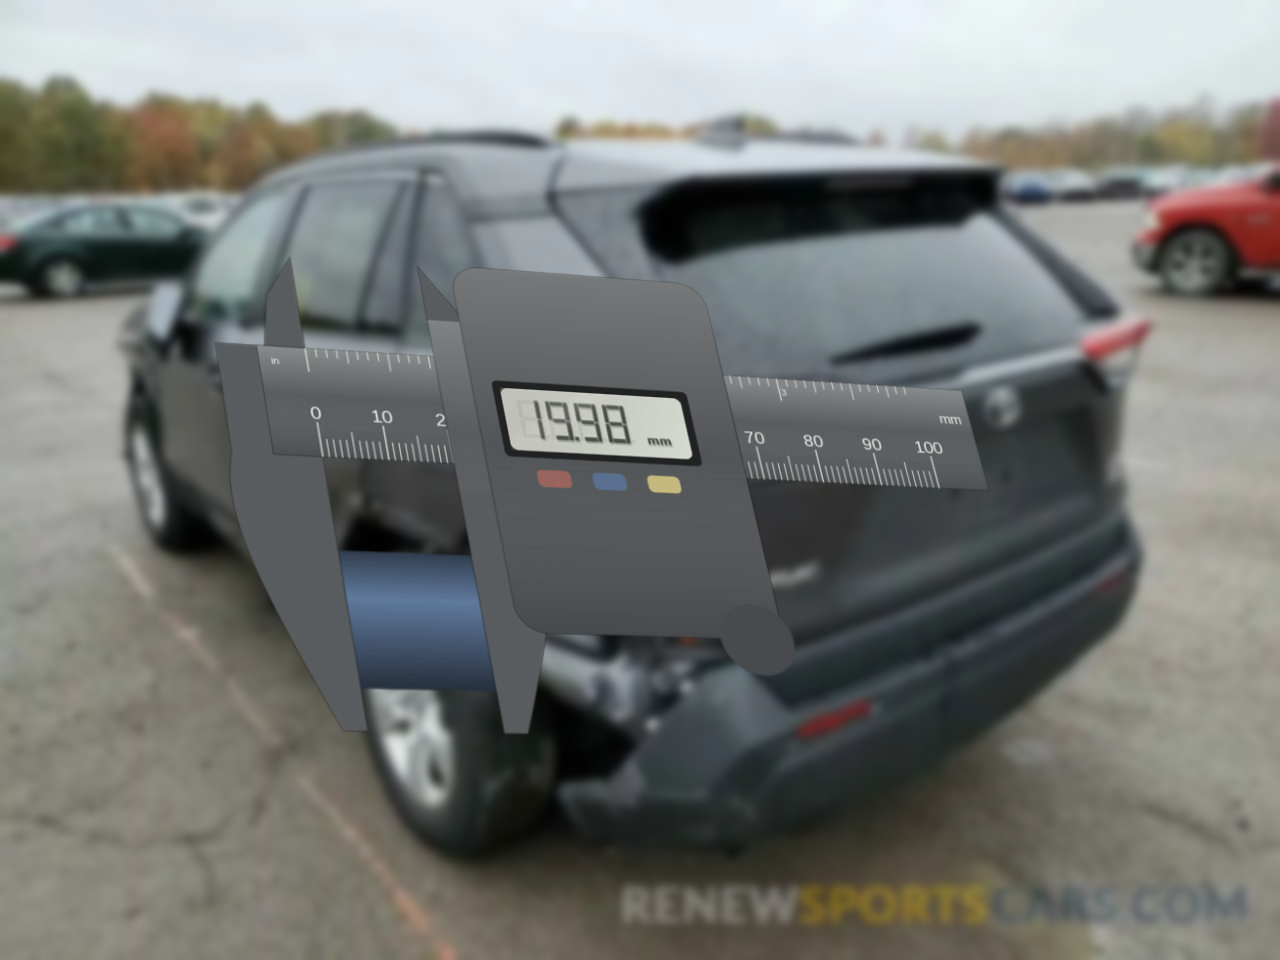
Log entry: 19.98 mm
